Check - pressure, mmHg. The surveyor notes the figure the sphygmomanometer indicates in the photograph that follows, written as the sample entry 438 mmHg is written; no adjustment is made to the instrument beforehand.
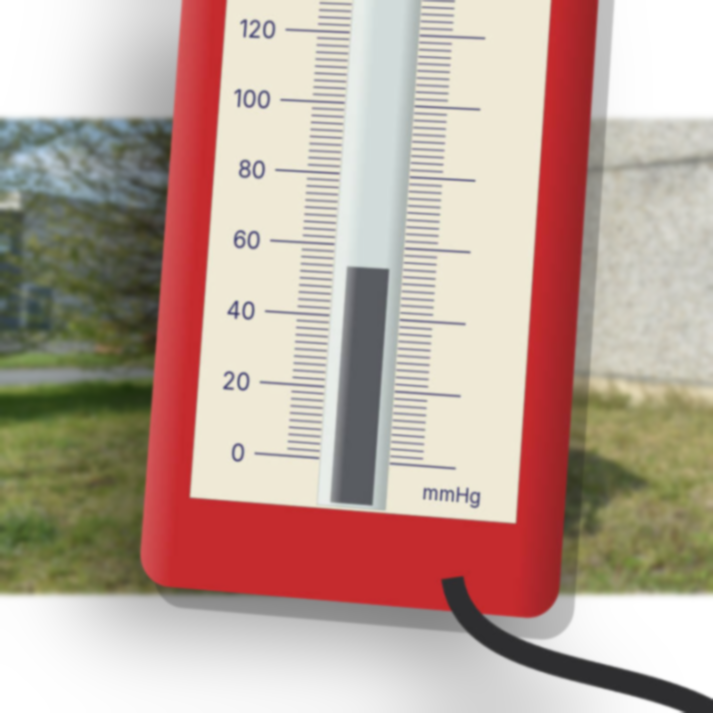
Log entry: 54 mmHg
